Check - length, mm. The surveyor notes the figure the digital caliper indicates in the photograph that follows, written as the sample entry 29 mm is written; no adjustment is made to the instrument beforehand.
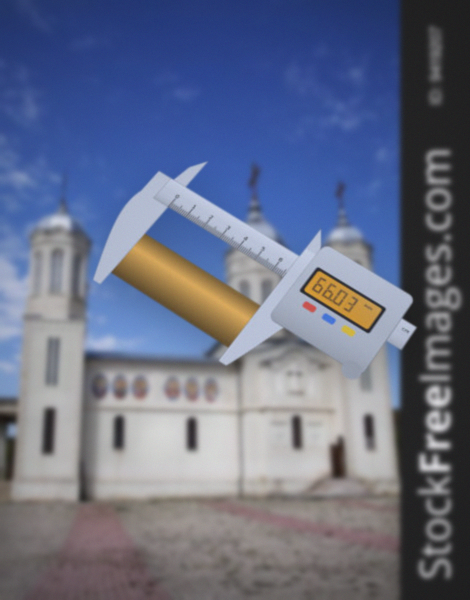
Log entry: 66.03 mm
